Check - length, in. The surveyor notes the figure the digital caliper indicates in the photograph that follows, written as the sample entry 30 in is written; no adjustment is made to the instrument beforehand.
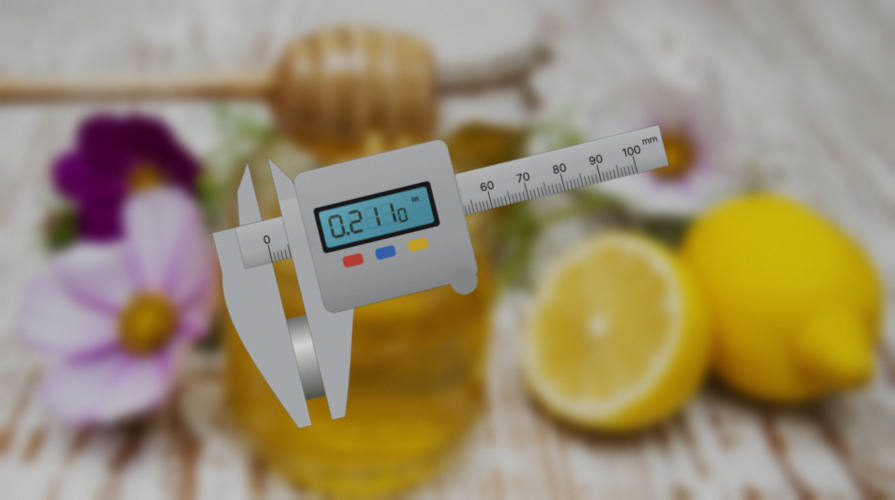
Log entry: 0.2110 in
